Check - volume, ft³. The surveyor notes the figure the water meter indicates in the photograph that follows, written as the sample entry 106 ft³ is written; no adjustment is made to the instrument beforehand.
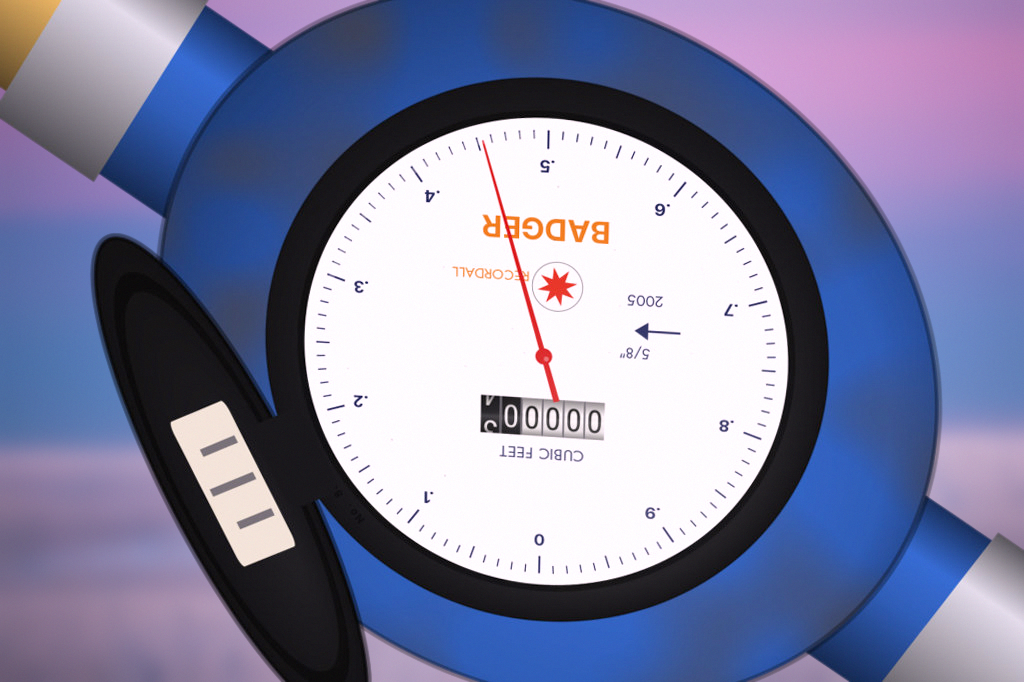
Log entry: 3.45 ft³
